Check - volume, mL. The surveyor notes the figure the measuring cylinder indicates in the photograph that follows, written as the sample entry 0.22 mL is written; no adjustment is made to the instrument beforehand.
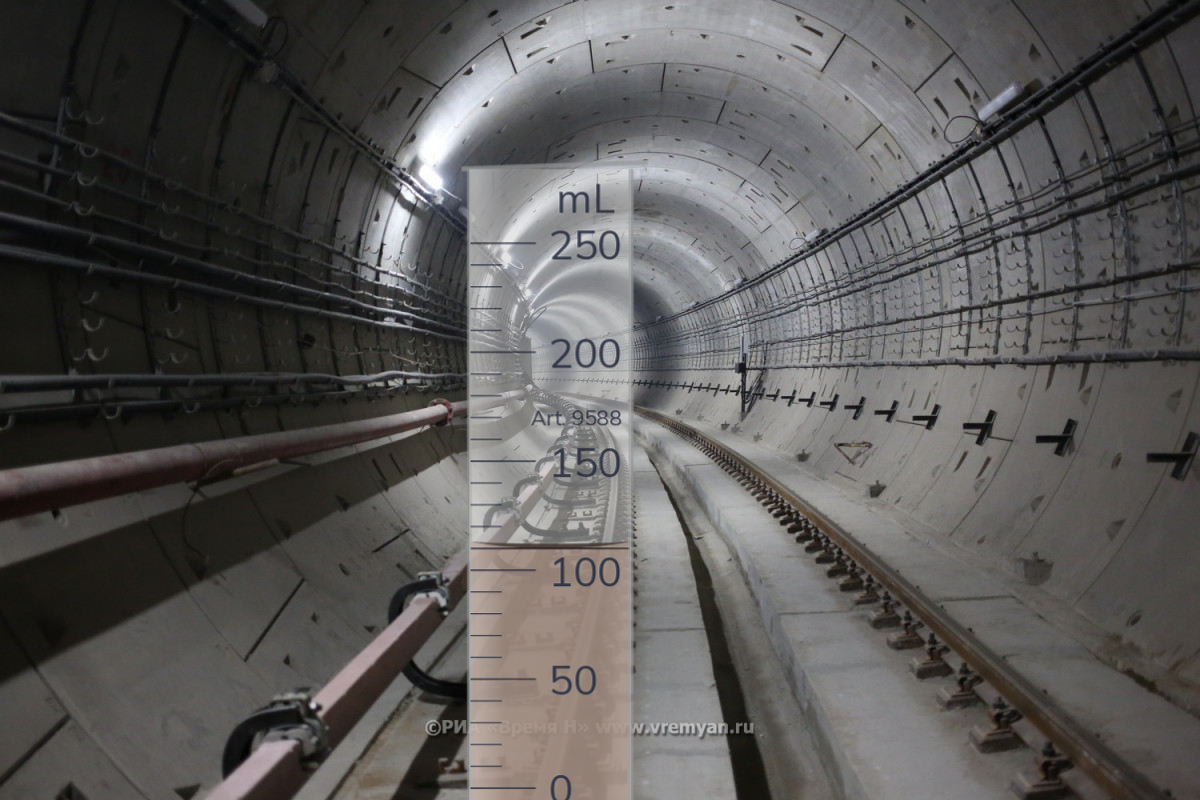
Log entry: 110 mL
